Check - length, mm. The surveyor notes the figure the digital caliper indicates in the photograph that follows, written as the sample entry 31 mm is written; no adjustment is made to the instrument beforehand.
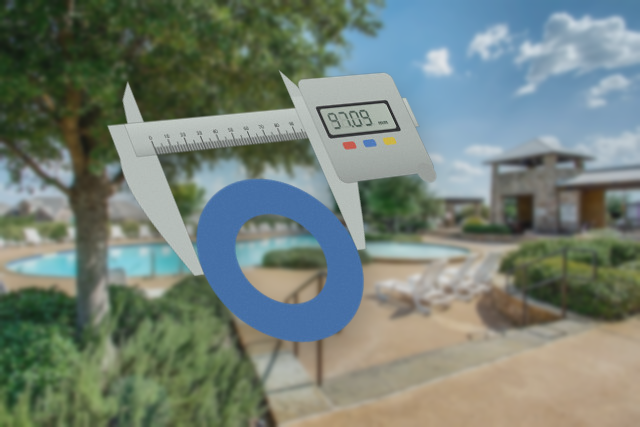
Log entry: 97.09 mm
